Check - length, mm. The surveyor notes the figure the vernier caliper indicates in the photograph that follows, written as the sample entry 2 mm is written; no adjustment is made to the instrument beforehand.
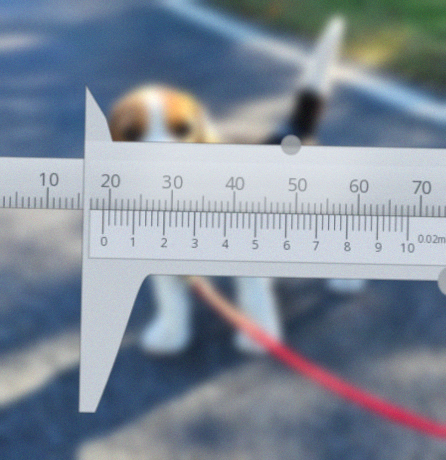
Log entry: 19.0 mm
